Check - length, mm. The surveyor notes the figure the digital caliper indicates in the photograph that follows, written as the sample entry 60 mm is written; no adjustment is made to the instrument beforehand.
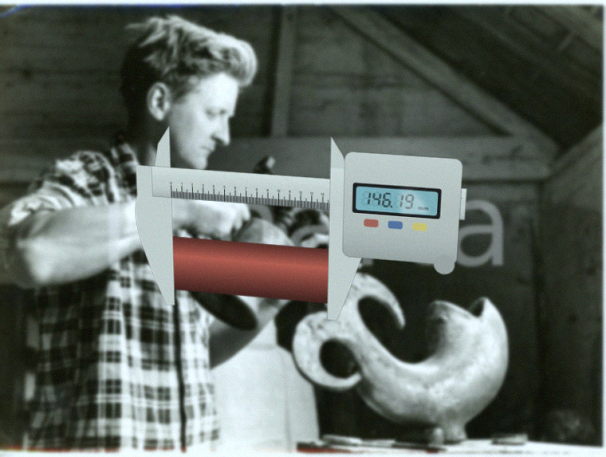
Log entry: 146.19 mm
